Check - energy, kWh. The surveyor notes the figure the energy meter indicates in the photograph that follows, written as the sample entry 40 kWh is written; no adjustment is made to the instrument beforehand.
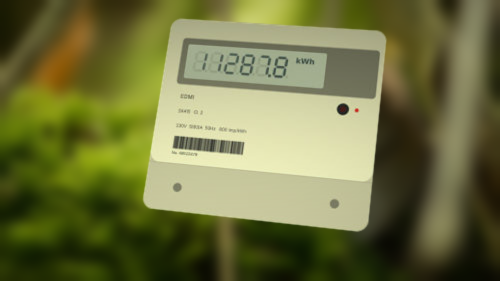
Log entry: 11287.8 kWh
